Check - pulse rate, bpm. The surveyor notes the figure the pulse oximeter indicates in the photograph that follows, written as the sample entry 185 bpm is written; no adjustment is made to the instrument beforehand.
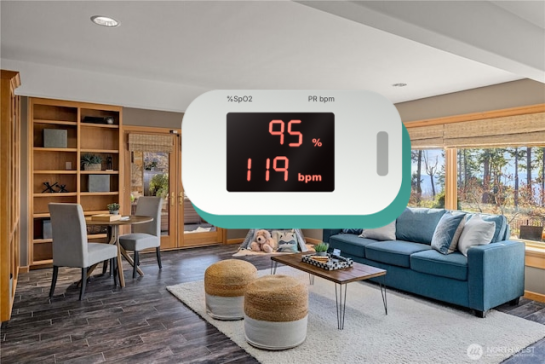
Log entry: 119 bpm
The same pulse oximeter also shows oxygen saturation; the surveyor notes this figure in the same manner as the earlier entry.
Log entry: 95 %
